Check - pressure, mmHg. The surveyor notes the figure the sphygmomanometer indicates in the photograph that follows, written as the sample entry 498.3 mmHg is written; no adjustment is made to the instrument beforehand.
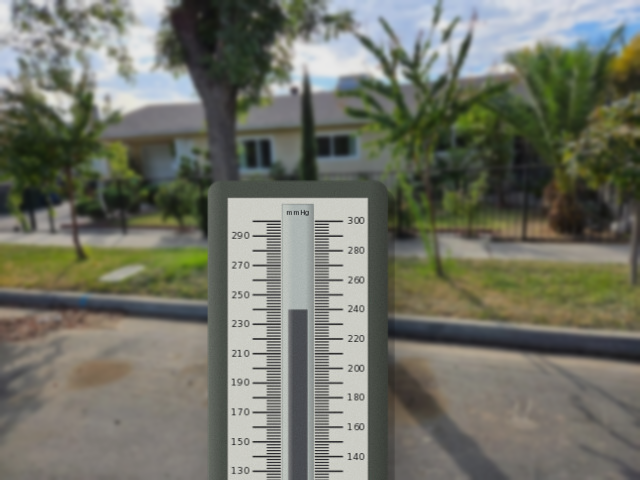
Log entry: 240 mmHg
